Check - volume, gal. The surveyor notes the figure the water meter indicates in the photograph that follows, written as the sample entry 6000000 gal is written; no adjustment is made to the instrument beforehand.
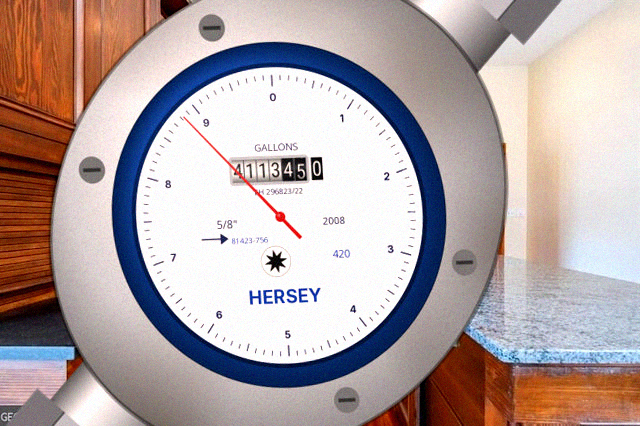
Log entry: 4113448.8 gal
